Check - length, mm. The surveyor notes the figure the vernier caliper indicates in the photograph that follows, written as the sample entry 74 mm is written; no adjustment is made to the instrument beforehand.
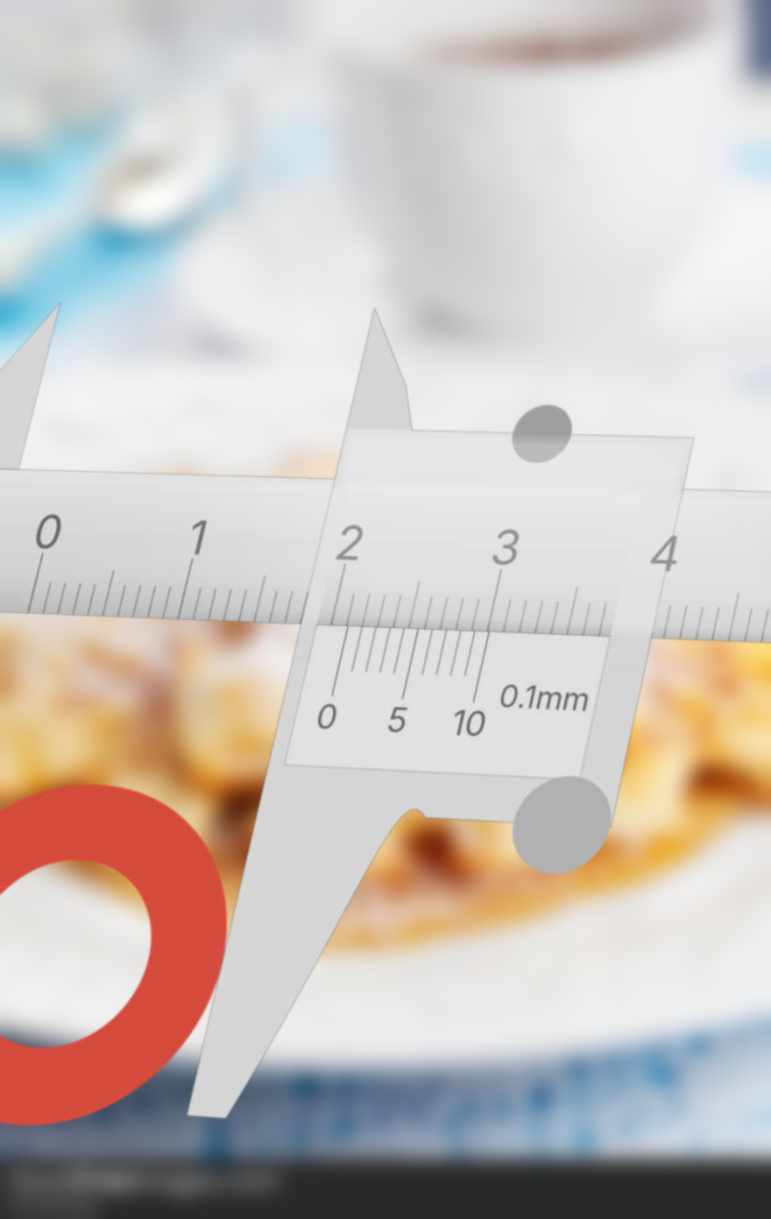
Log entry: 21.1 mm
